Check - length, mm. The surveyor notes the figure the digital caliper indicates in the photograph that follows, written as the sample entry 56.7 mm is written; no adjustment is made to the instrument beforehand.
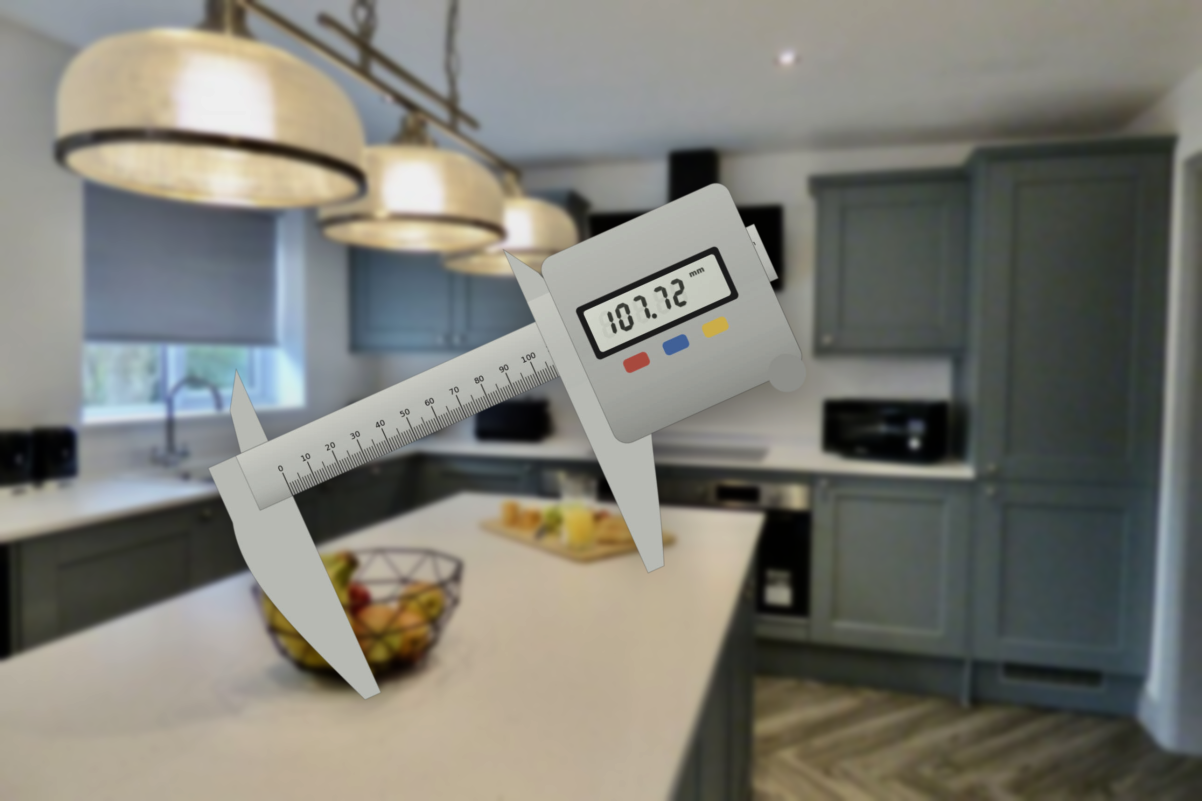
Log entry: 107.72 mm
